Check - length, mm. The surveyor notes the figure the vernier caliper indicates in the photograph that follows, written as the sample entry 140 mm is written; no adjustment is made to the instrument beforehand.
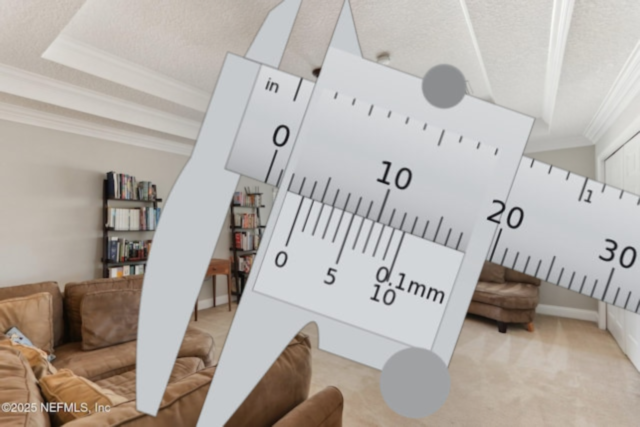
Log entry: 3.4 mm
